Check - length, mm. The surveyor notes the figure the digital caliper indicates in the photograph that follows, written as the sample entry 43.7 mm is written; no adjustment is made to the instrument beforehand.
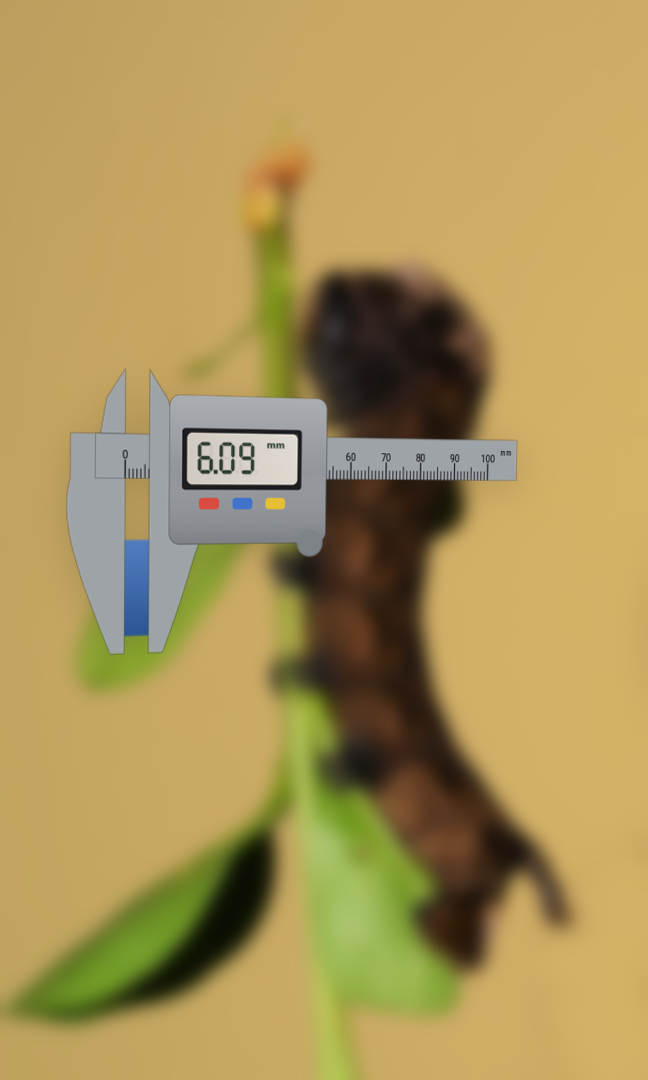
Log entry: 6.09 mm
